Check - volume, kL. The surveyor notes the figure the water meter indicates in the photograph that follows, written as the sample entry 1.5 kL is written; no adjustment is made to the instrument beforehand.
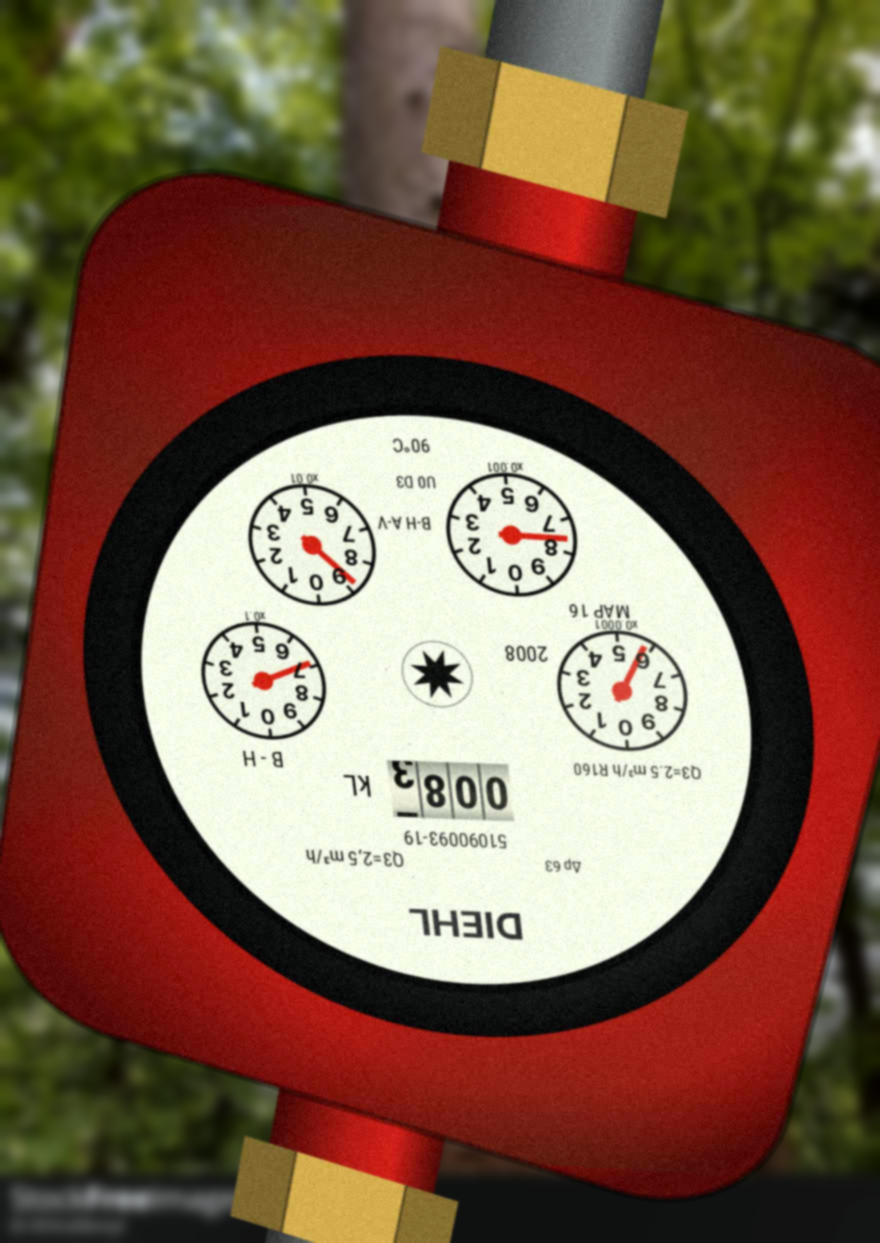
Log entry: 82.6875 kL
